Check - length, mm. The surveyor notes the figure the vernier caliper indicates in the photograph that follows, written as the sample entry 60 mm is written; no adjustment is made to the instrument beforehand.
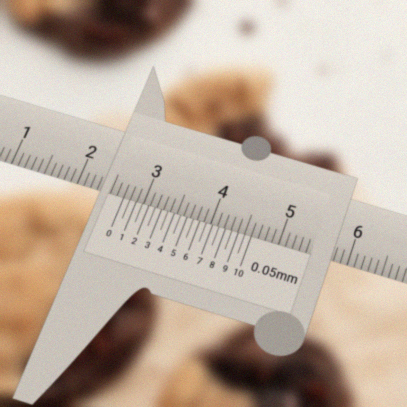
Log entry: 27.0 mm
